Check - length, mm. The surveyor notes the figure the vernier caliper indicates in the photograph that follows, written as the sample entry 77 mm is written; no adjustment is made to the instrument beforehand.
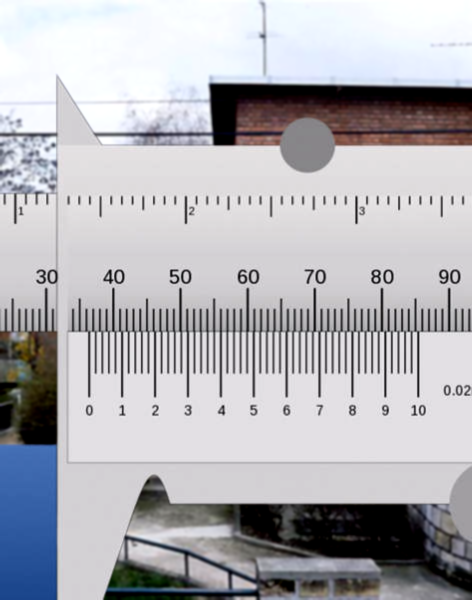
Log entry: 36.4 mm
